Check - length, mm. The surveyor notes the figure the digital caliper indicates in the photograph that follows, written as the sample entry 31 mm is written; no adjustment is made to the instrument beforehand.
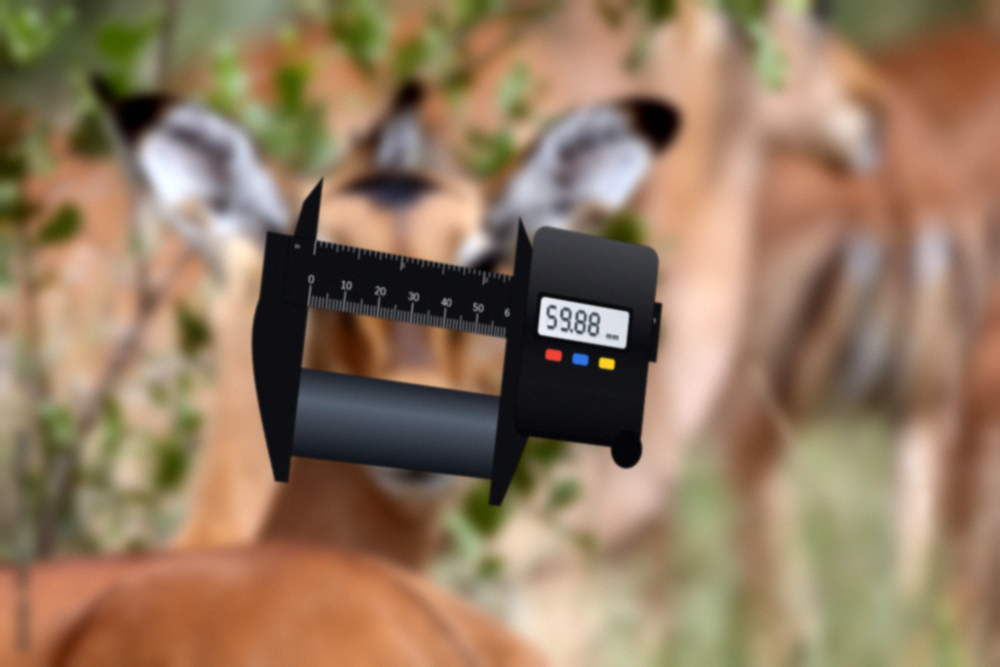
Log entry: 59.88 mm
